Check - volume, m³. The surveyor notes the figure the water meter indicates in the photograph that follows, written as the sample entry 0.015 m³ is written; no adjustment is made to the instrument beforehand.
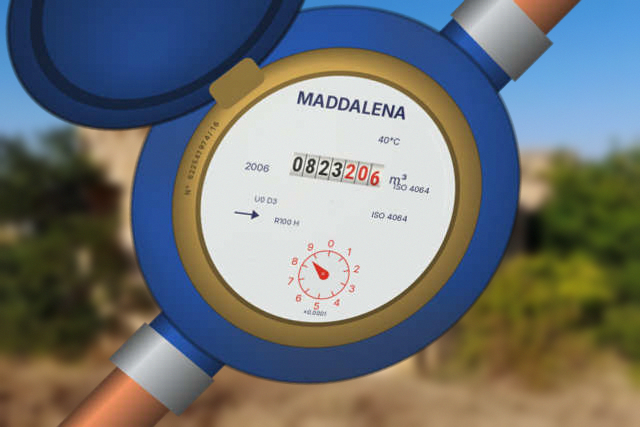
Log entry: 823.2058 m³
